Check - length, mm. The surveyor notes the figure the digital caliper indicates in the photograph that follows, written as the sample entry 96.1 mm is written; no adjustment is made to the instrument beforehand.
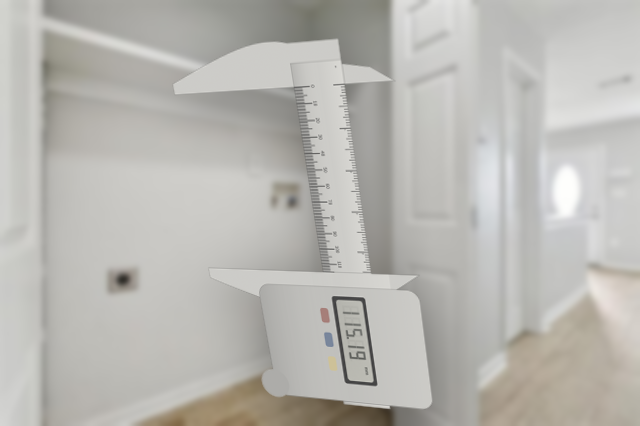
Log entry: 115.19 mm
